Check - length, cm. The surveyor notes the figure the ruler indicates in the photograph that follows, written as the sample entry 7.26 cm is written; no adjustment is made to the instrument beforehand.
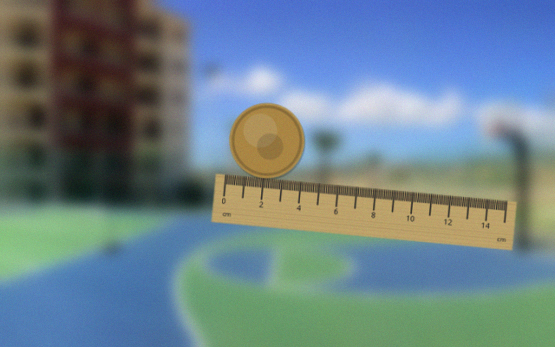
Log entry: 4 cm
